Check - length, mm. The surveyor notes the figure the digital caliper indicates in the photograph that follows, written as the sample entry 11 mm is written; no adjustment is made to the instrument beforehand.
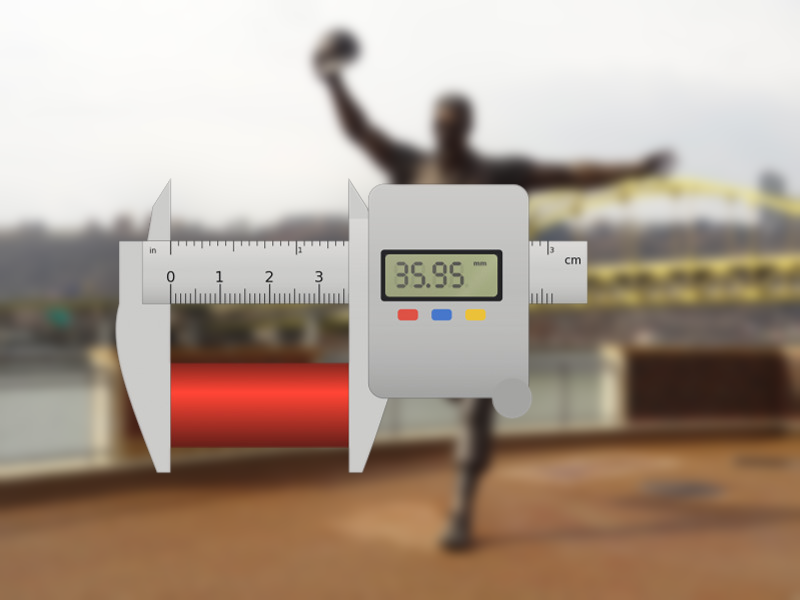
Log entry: 35.95 mm
